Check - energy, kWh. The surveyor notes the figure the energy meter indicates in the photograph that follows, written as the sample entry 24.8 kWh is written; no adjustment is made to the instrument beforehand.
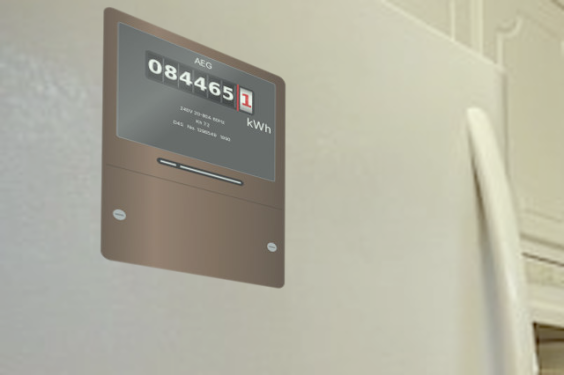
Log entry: 84465.1 kWh
